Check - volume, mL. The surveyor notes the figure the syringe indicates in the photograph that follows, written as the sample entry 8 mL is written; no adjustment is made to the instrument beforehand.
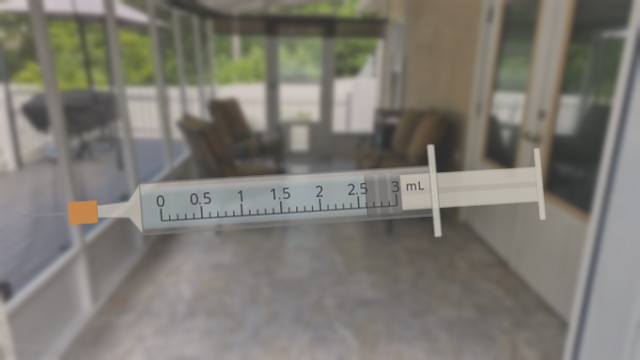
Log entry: 2.6 mL
